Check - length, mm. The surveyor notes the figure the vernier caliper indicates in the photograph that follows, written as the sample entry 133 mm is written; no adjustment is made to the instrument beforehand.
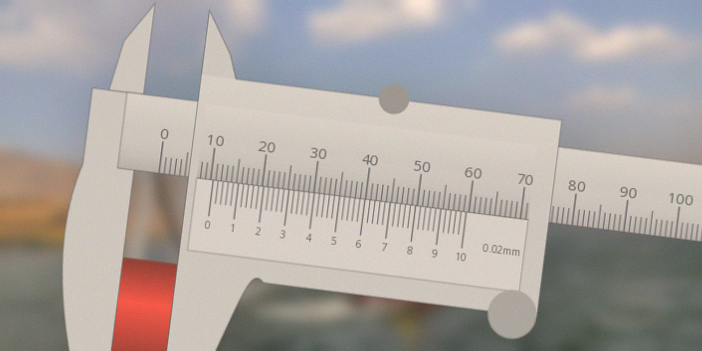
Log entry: 10.5 mm
